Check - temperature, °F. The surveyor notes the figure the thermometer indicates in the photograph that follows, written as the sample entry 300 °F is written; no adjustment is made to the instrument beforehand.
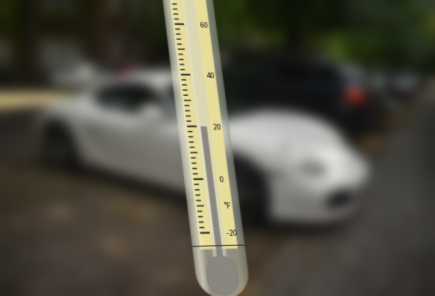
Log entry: 20 °F
